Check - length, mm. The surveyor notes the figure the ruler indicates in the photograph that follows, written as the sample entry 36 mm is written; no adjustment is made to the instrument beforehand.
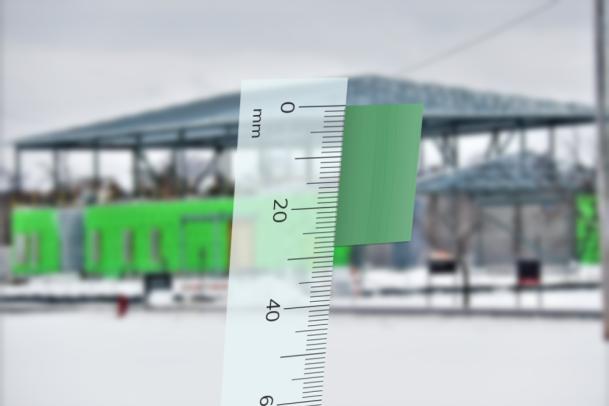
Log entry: 28 mm
